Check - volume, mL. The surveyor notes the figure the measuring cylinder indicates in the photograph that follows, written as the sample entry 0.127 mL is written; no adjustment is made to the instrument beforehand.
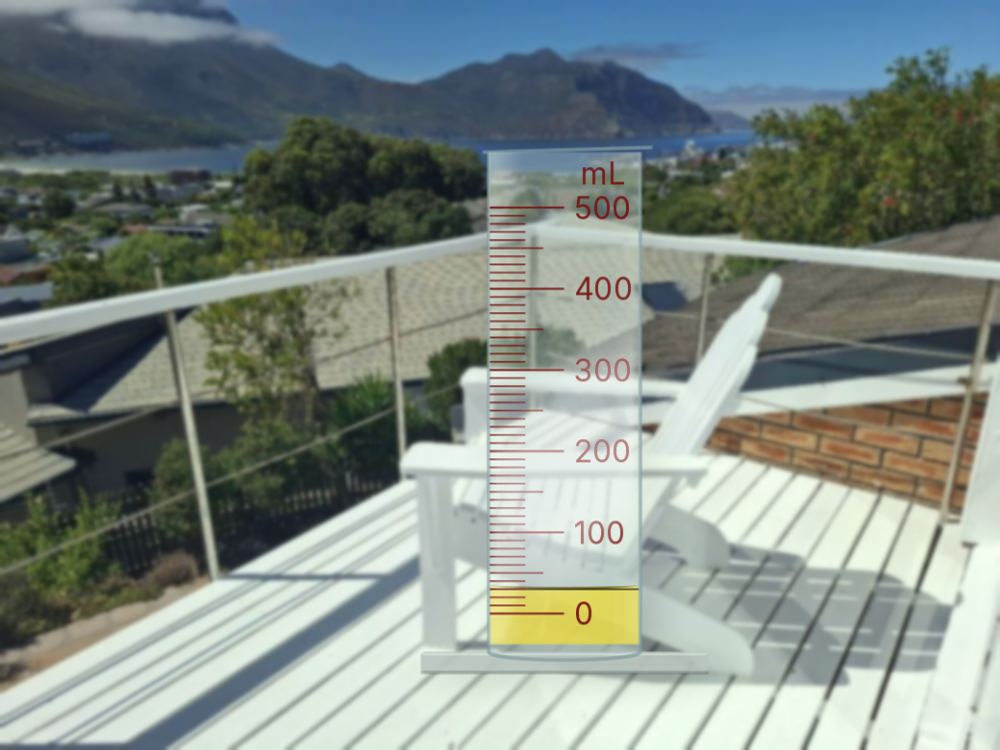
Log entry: 30 mL
